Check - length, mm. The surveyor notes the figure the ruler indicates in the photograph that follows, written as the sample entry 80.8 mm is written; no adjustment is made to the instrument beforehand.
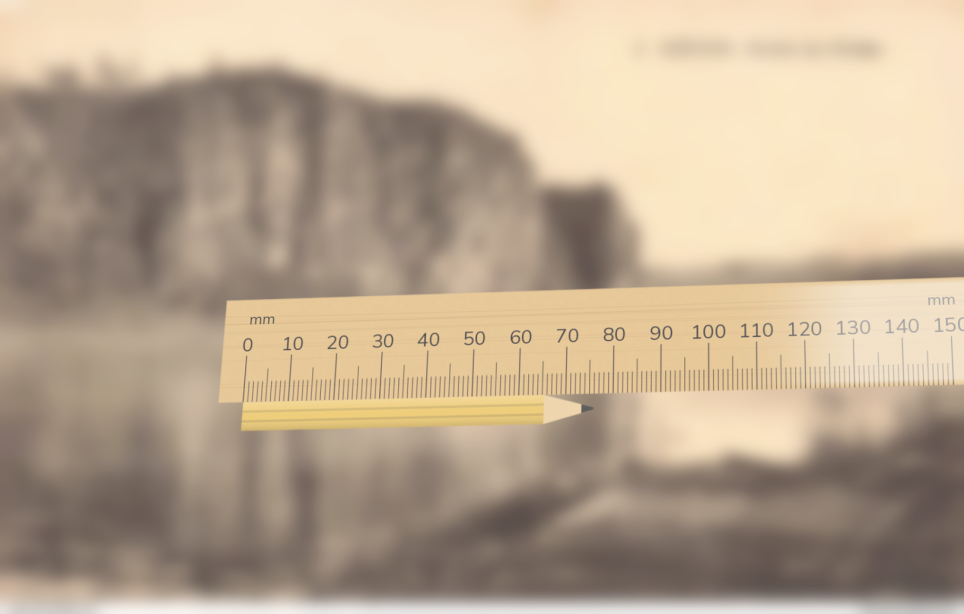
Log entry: 76 mm
